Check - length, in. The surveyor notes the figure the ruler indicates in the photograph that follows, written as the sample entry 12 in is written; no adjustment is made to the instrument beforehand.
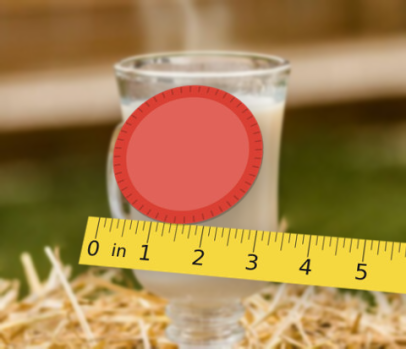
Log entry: 2.875 in
